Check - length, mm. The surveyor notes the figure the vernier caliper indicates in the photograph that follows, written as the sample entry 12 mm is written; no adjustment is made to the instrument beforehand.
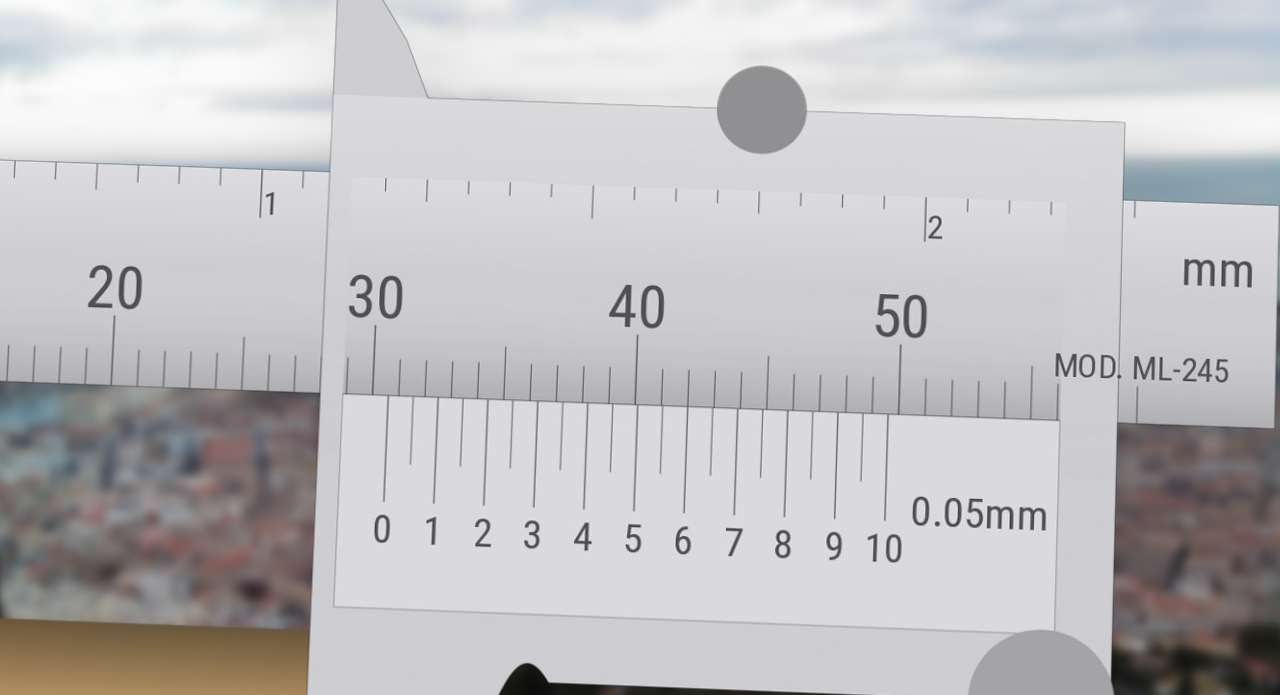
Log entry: 30.60 mm
